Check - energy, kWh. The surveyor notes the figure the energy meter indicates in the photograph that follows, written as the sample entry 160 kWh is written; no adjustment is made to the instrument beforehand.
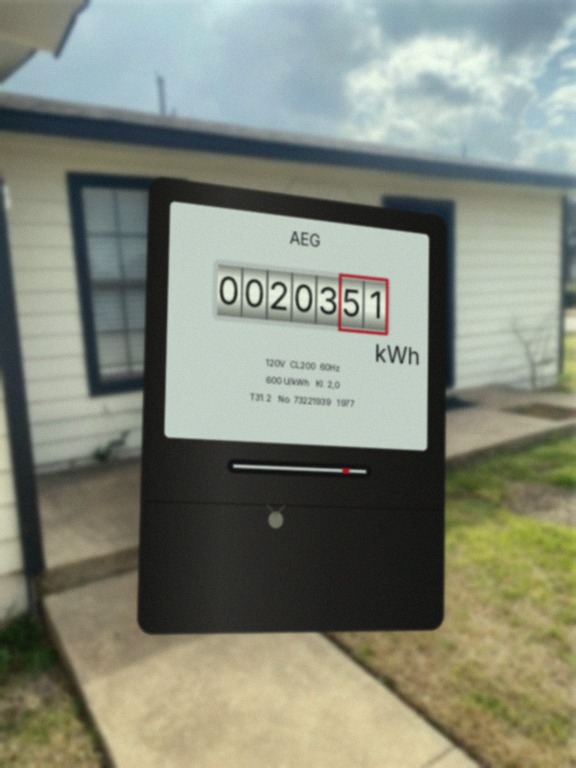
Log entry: 203.51 kWh
